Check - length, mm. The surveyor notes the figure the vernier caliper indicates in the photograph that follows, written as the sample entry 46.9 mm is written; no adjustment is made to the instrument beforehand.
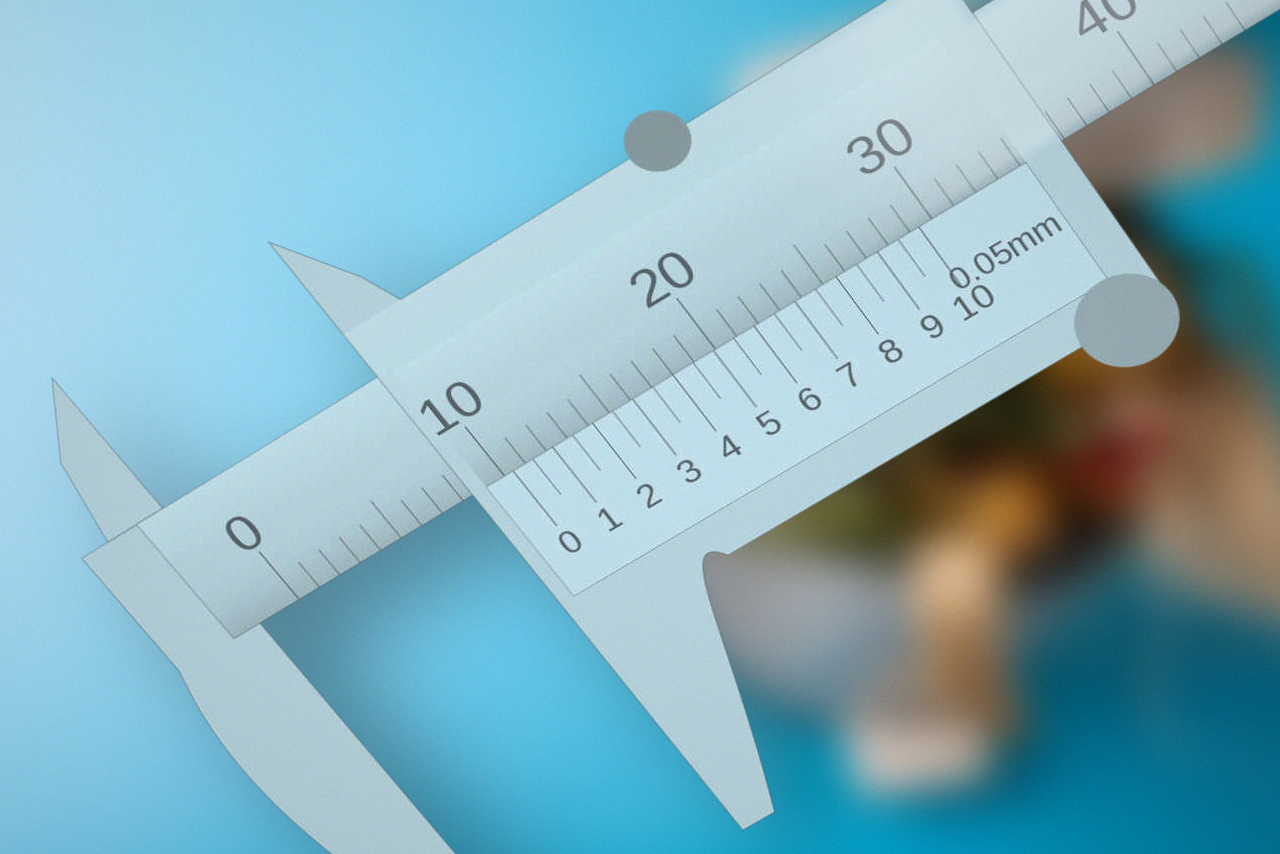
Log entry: 10.40 mm
